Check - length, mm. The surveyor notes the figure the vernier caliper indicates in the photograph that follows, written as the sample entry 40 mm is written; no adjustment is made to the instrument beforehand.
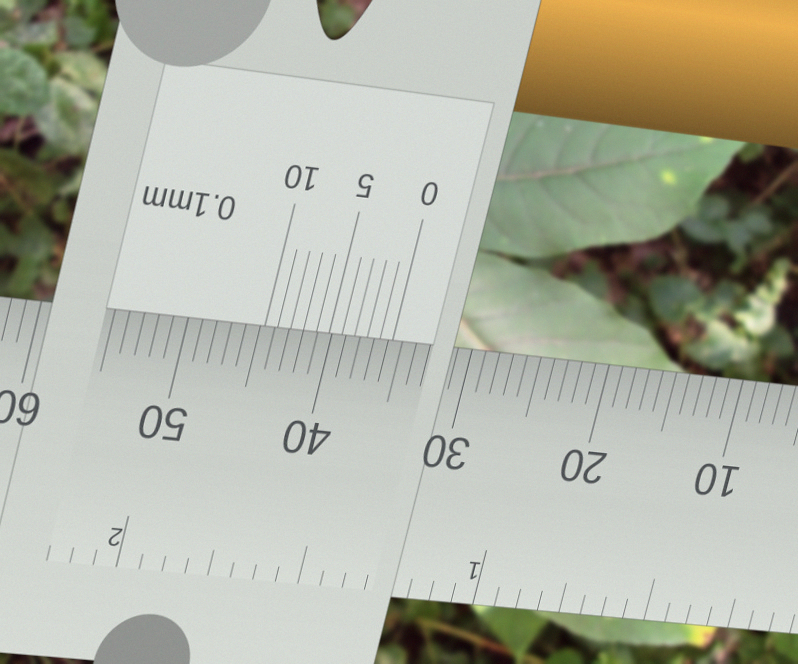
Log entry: 35.7 mm
